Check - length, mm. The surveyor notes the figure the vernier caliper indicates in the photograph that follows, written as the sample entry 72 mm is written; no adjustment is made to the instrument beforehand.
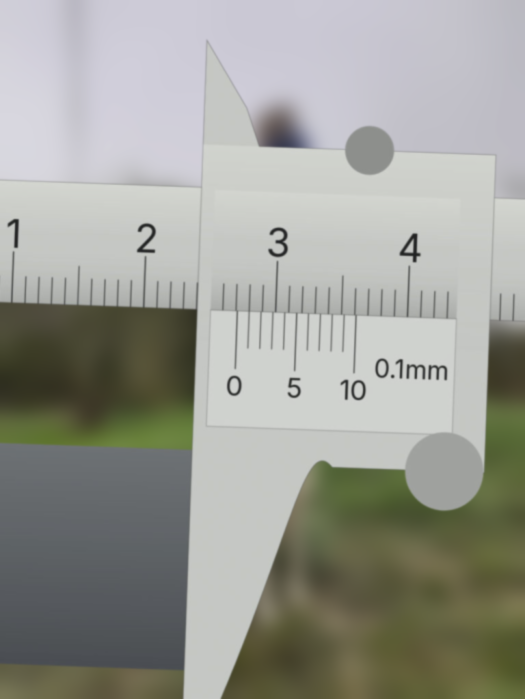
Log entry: 27.1 mm
